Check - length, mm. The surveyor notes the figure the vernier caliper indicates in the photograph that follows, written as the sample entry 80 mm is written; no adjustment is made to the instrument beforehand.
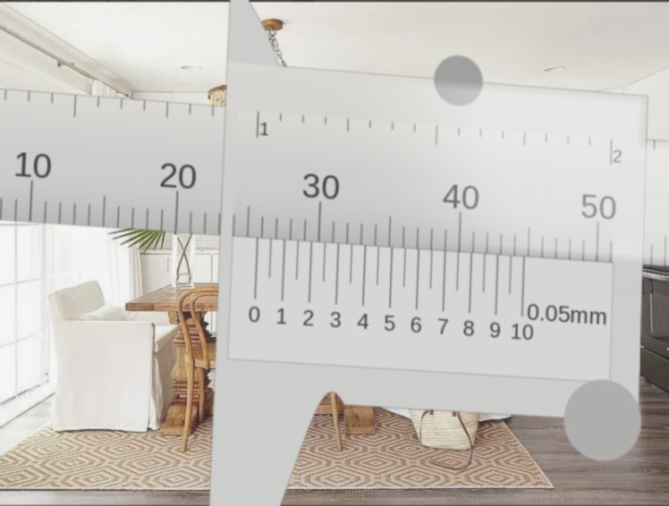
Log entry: 25.7 mm
